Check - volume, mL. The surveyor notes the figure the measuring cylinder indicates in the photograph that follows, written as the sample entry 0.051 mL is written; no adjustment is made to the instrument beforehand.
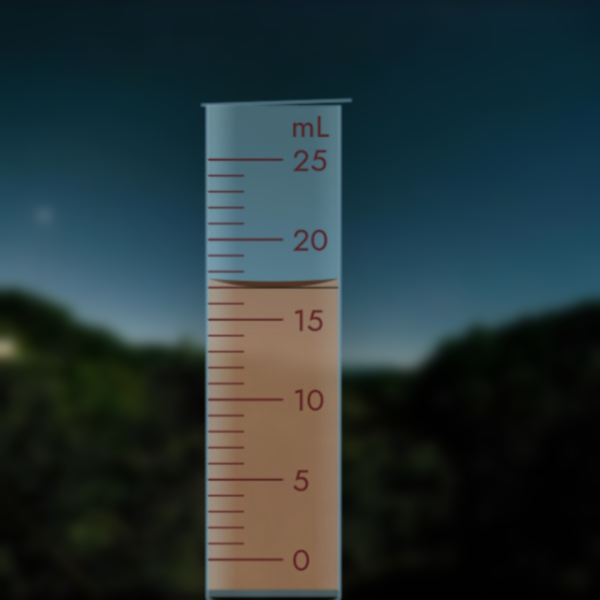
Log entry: 17 mL
